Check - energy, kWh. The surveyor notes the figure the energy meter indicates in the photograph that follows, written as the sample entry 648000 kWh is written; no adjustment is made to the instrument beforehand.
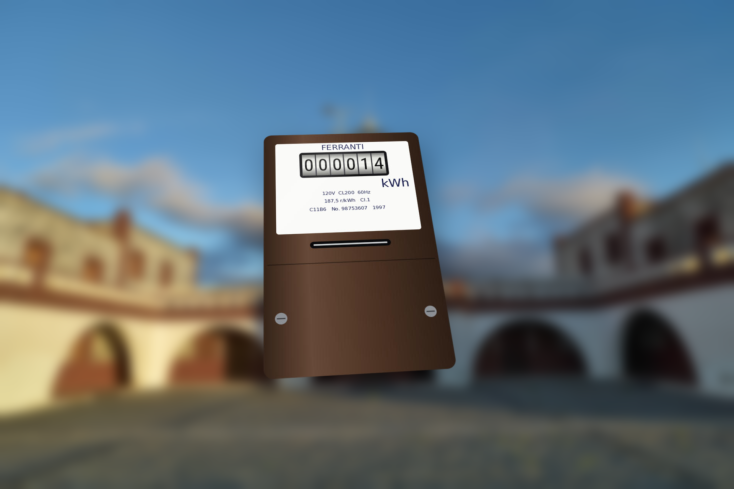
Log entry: 14 kWh
